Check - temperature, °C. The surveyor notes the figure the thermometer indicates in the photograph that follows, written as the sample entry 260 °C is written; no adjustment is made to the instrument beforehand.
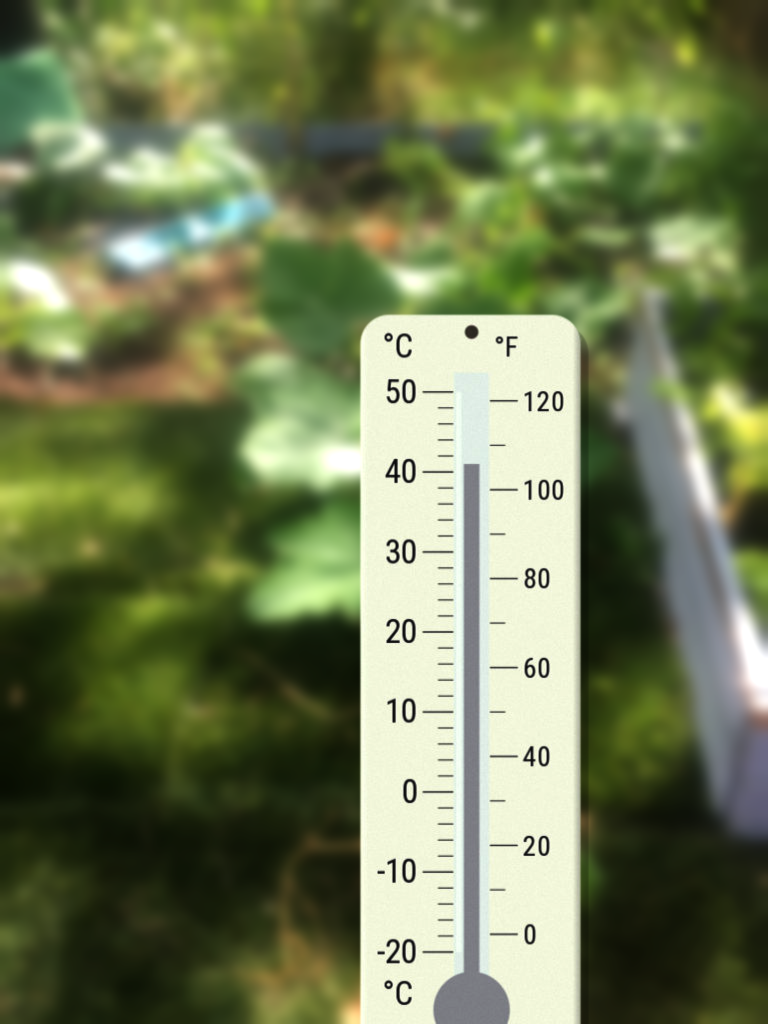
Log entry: 41 °C
